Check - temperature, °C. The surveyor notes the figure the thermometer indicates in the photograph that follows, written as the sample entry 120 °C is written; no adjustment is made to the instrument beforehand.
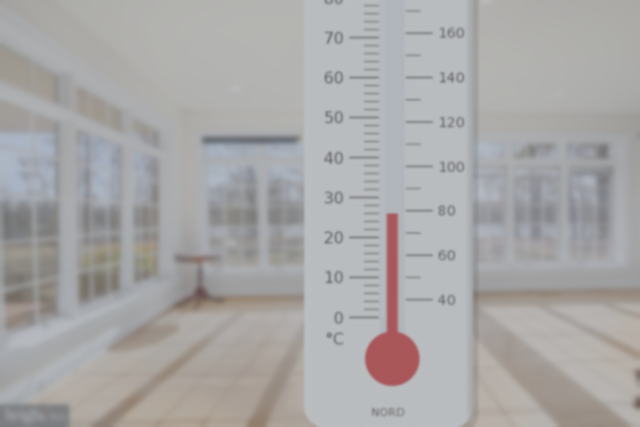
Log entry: 26 °C
